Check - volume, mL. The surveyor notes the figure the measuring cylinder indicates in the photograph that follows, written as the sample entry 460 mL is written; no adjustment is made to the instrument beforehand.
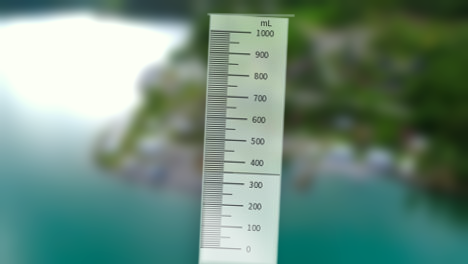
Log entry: 350 mL
